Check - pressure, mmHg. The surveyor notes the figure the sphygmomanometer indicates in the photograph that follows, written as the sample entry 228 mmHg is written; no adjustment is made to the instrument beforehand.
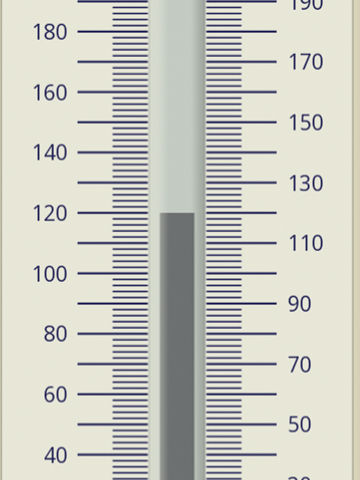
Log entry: 120 mmHg
